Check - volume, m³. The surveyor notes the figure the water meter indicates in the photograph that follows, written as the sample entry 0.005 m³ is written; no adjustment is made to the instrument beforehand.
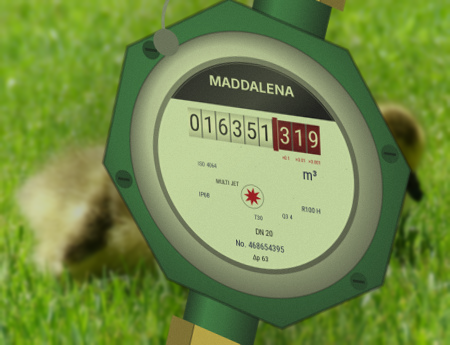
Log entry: 16351.319 m³
